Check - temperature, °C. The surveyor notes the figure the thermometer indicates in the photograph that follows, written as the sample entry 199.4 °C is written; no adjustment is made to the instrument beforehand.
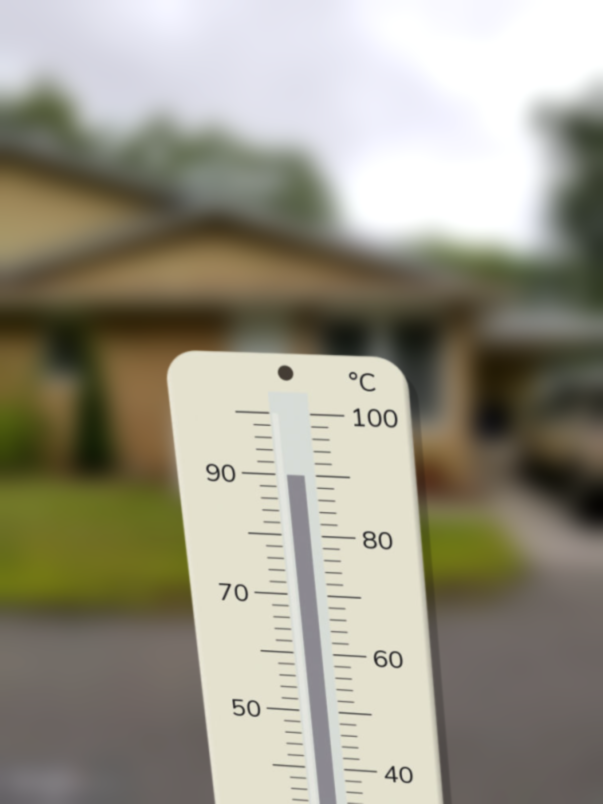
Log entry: 90 °C
